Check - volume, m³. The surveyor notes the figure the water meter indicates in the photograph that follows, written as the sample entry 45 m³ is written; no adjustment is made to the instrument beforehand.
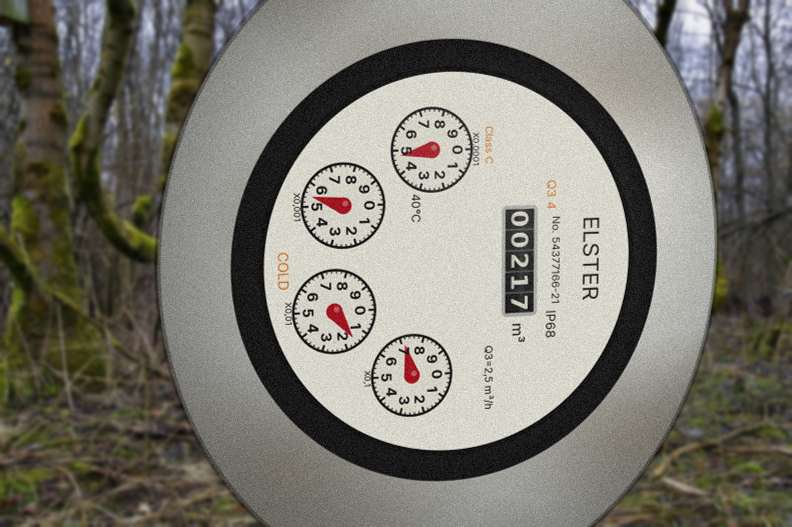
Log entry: 217.7154 m³
